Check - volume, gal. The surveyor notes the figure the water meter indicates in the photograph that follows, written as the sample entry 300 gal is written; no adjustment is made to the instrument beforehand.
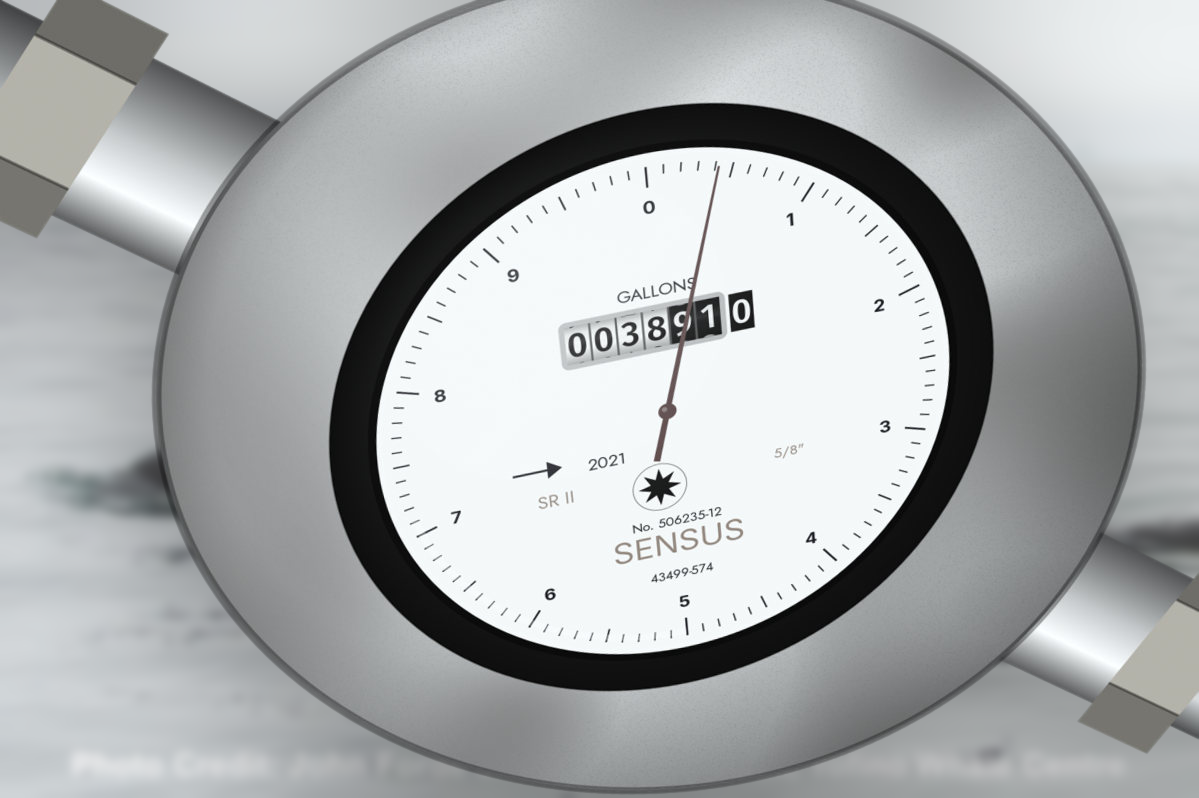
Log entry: 38910.4 gal
